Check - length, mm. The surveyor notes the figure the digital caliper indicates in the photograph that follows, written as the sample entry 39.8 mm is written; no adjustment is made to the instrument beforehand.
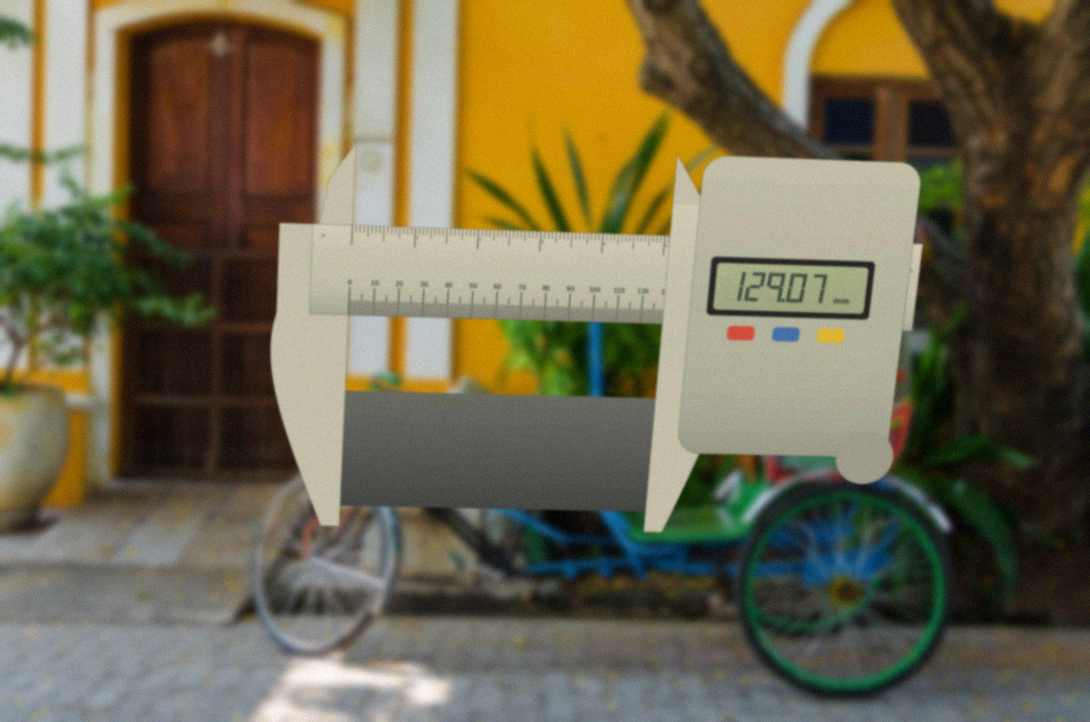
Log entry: 129.07 mm
